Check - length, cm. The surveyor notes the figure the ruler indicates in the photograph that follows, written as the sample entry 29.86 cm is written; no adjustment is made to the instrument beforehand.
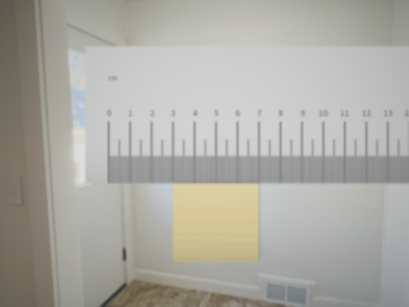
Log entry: 4 cm
